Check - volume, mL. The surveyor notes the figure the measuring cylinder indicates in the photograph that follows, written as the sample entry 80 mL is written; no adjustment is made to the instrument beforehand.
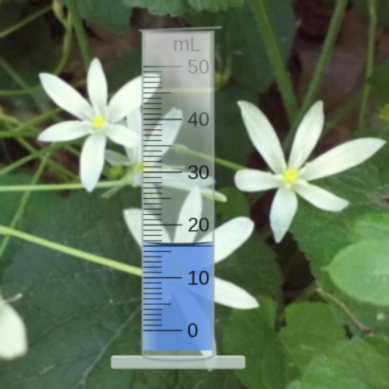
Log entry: 16 mL
